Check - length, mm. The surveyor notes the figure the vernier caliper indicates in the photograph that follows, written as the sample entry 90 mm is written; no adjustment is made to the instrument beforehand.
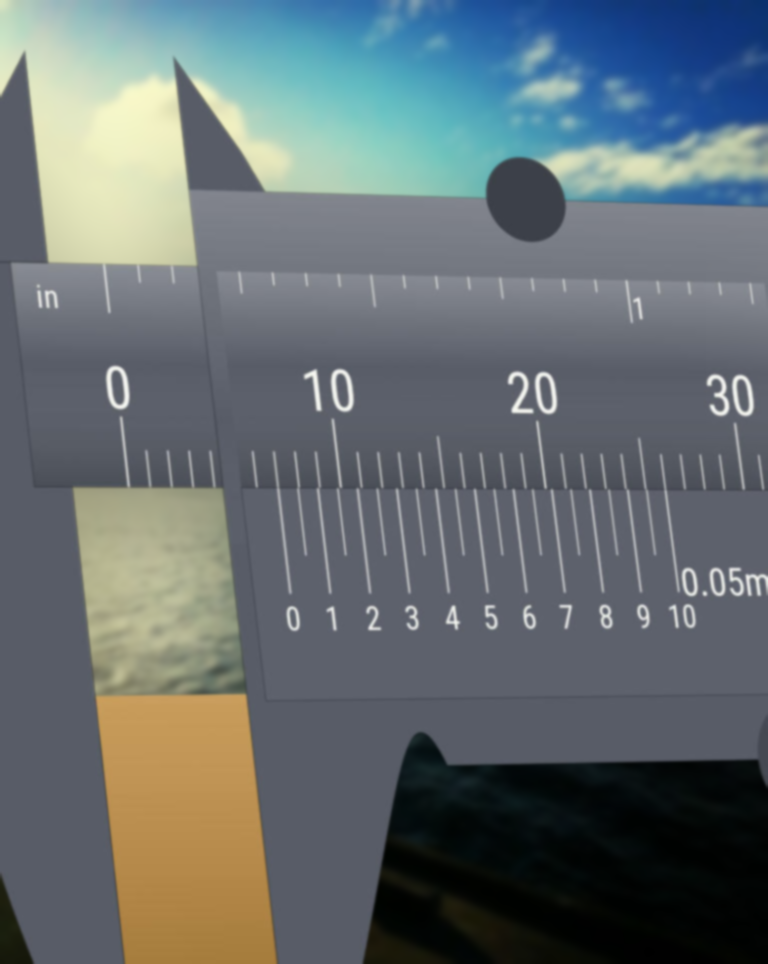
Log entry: 7.0 mm
